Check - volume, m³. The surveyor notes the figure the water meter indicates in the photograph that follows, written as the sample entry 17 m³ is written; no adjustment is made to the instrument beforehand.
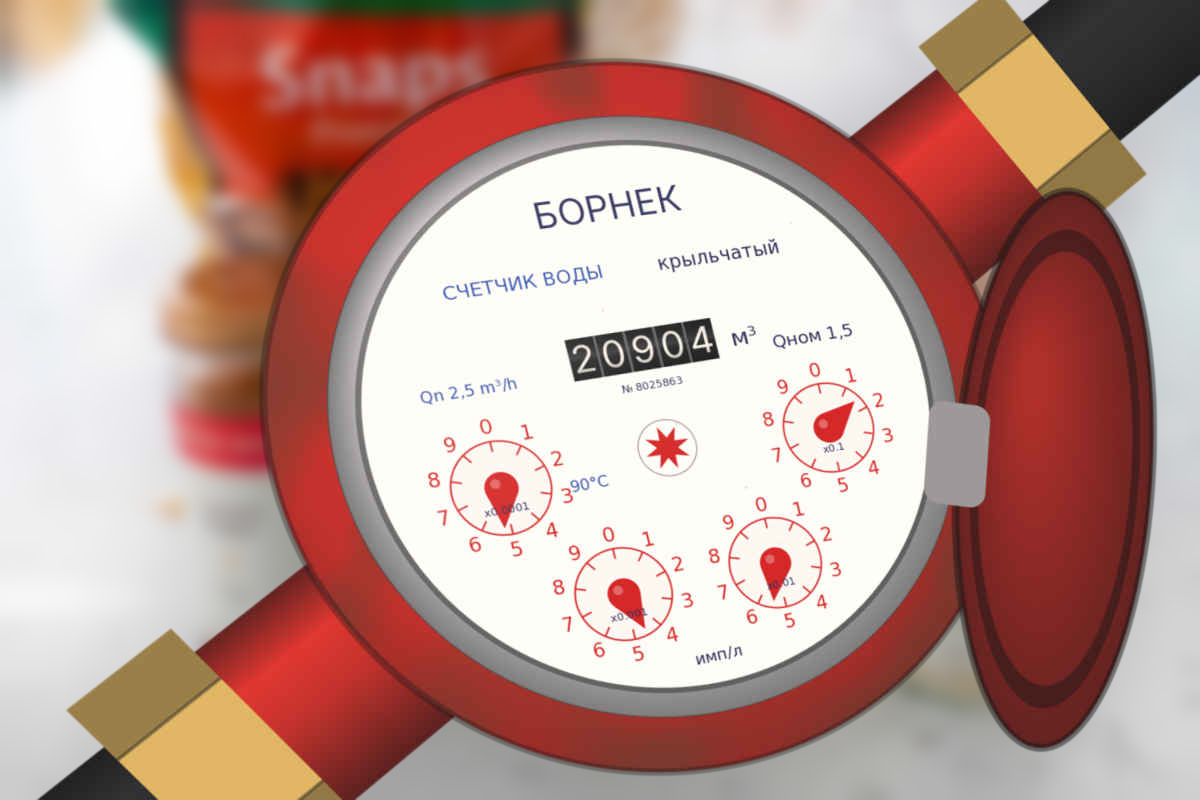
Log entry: 20904.1545 m³
